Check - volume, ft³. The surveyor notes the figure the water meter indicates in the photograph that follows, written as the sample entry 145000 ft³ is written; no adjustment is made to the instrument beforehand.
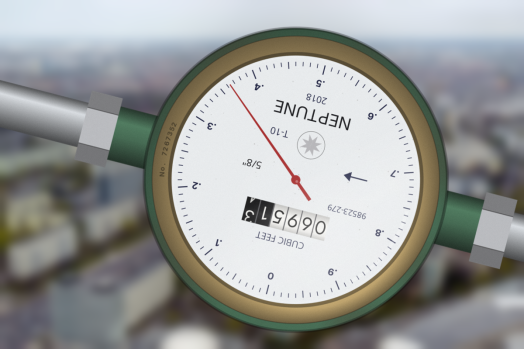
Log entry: 69513.36 ft³
